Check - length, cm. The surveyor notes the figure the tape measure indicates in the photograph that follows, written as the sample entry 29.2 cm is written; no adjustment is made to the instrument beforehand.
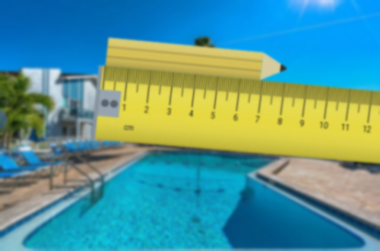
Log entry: 8 cm
